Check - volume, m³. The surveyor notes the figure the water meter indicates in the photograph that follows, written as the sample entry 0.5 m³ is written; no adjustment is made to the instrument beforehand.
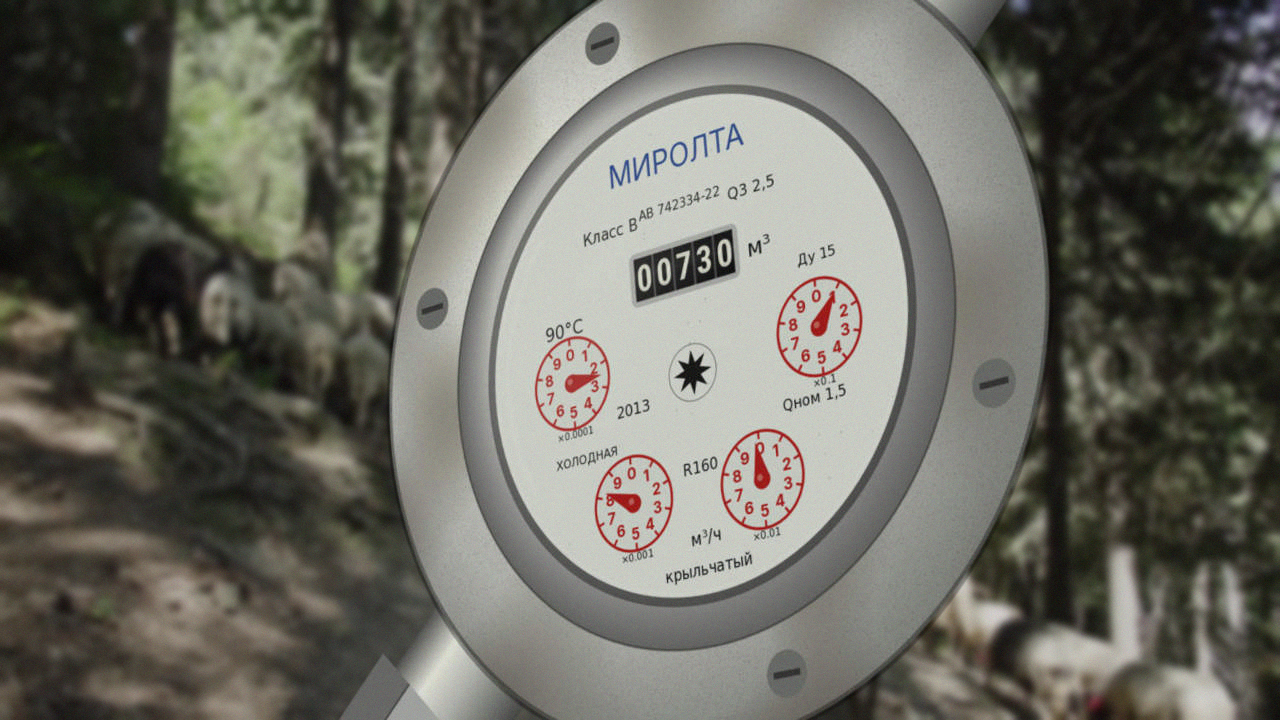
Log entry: 730.0982 m³
